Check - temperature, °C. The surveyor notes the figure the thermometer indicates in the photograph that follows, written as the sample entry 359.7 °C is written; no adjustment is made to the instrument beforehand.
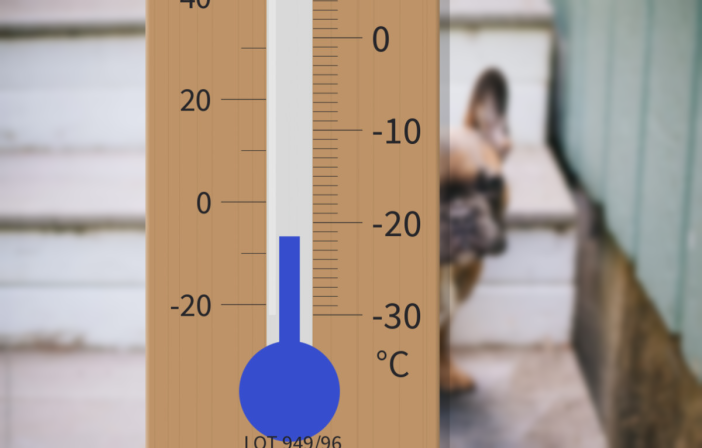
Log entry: -21.5 °C
